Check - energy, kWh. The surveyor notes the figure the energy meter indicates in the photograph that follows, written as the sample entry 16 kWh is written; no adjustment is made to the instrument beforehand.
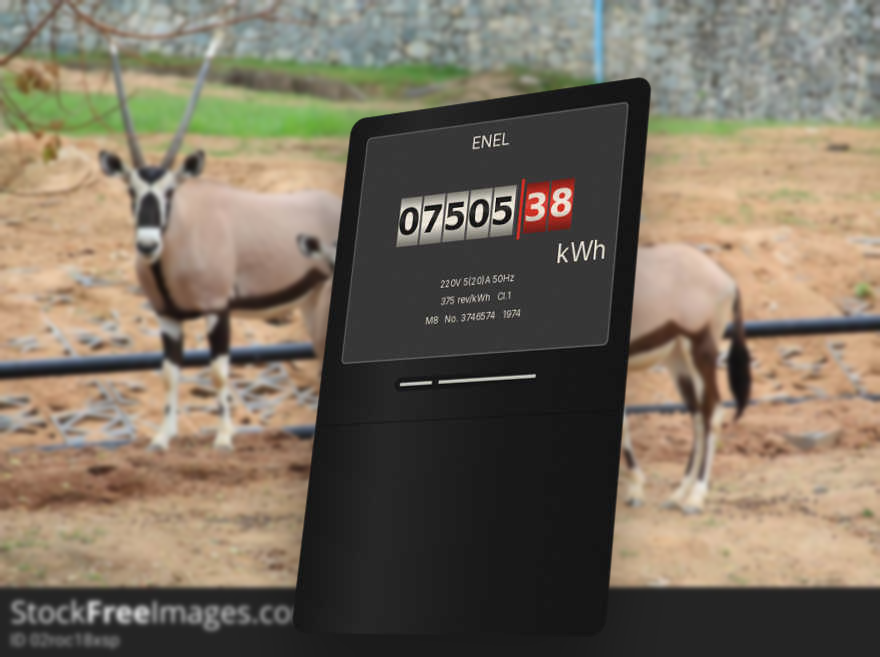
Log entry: 7505.38 kWh
